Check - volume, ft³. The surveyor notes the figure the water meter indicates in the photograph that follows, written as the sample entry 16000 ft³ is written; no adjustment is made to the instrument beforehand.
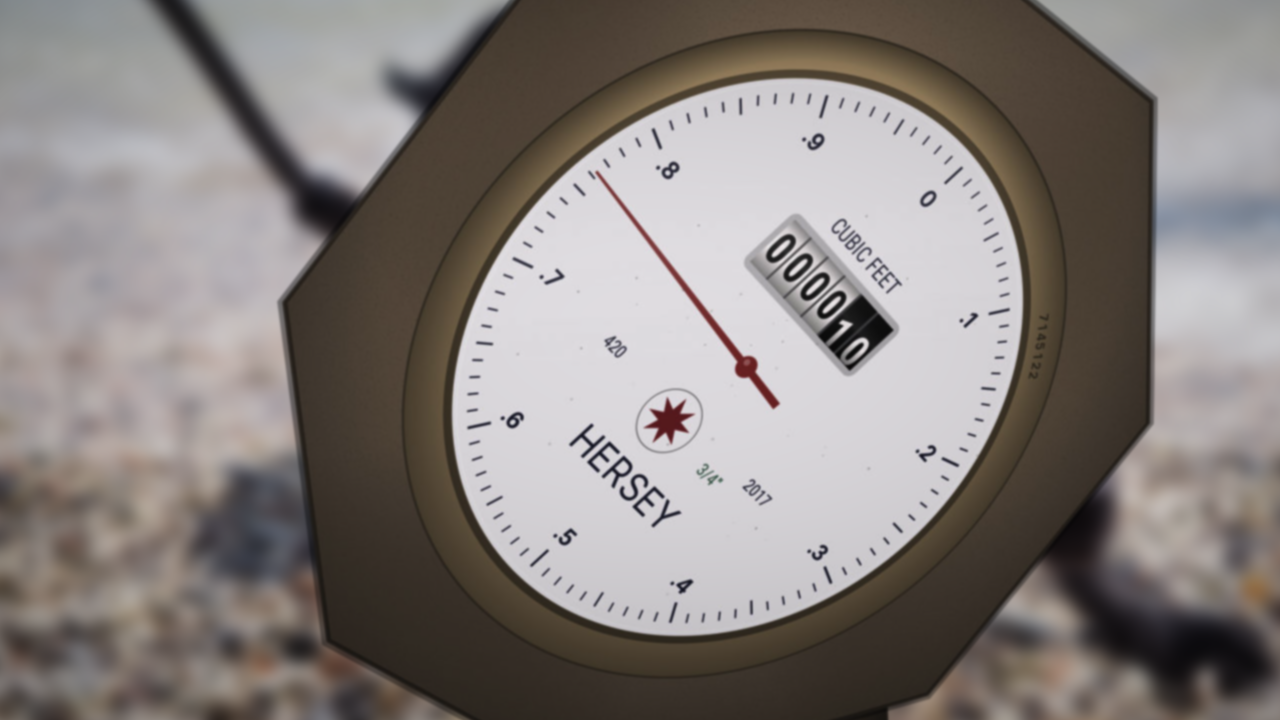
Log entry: 9.76 ft³
